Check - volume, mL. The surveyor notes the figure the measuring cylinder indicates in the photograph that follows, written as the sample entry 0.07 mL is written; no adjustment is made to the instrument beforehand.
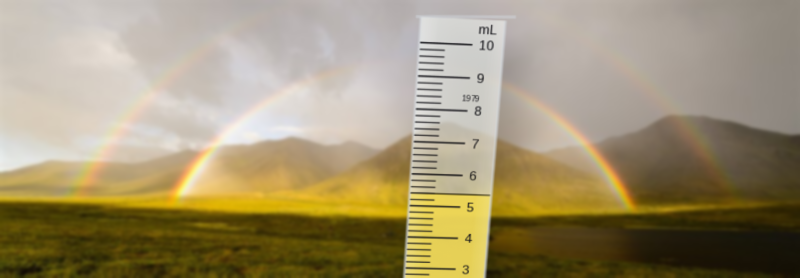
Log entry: 5.4 mL
